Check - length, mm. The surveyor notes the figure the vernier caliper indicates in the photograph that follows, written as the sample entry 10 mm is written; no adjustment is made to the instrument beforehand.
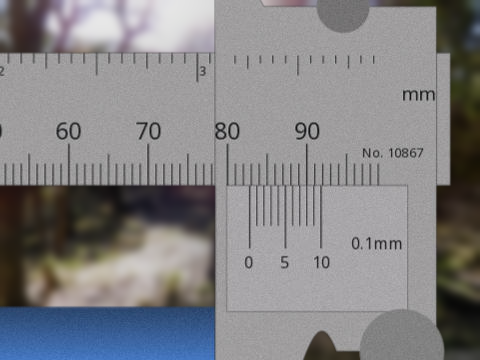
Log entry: 82.8 mm
